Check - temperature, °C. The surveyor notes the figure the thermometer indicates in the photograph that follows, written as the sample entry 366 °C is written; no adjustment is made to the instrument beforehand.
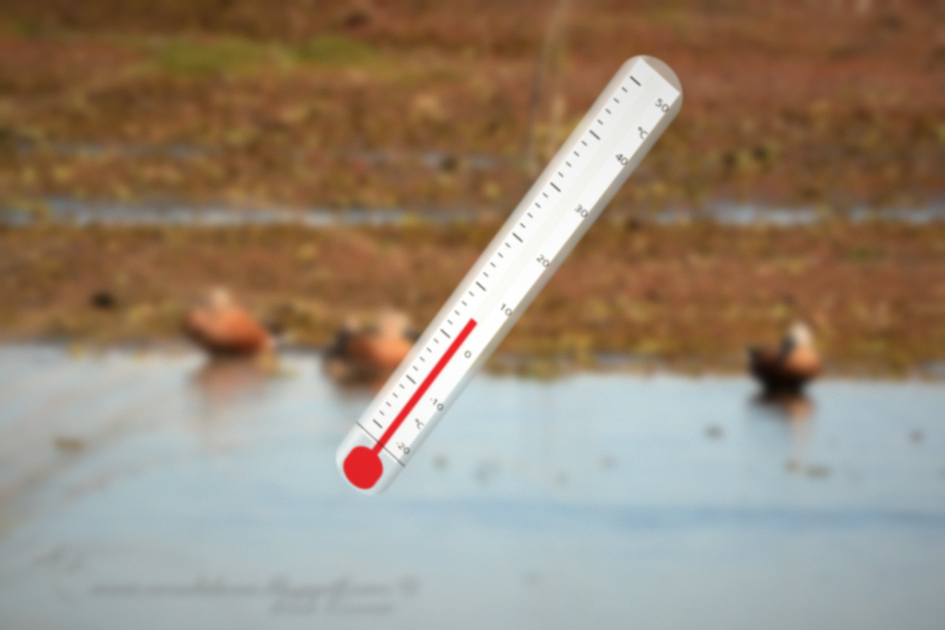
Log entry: 5 °C
